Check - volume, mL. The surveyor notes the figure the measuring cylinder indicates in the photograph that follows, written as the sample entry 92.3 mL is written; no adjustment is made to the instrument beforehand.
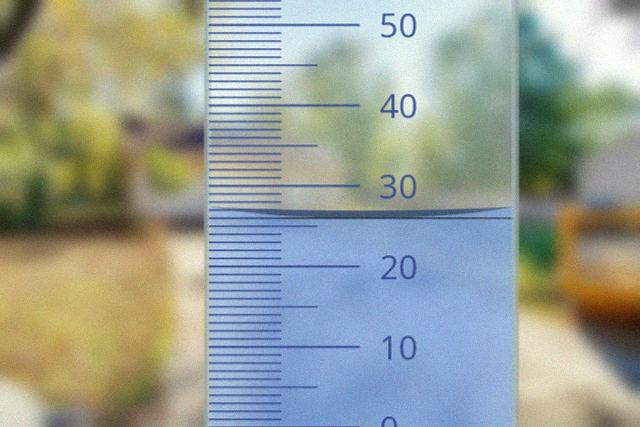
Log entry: 26 mL
